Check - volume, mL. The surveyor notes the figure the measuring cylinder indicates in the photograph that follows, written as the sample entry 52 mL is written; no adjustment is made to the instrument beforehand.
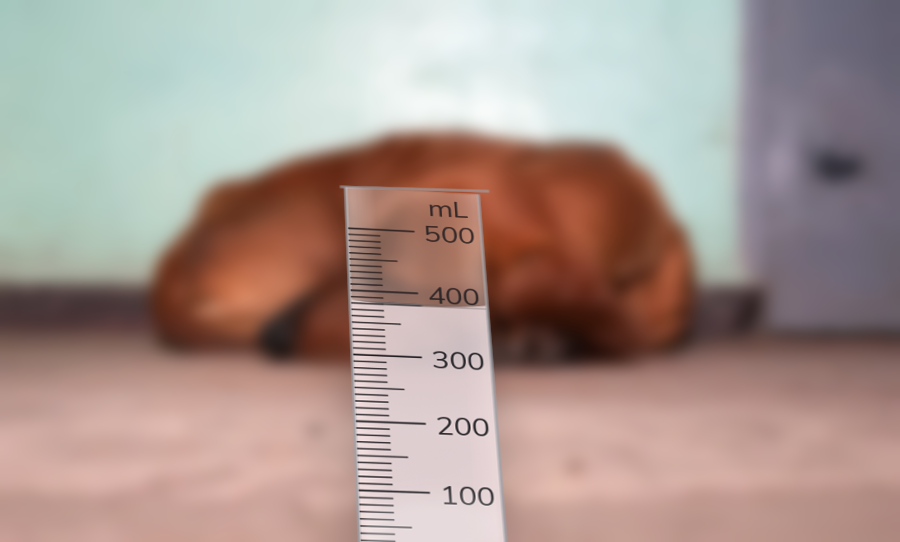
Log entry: 380 mL
